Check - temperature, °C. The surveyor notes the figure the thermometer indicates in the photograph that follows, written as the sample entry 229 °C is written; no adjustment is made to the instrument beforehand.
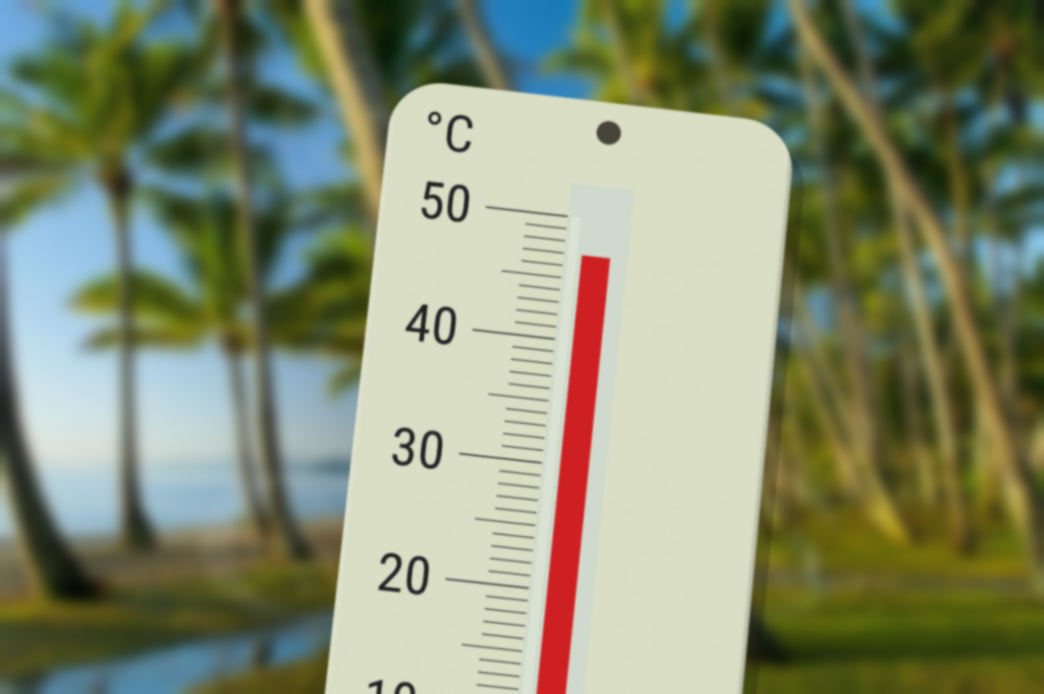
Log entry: 47 °C
